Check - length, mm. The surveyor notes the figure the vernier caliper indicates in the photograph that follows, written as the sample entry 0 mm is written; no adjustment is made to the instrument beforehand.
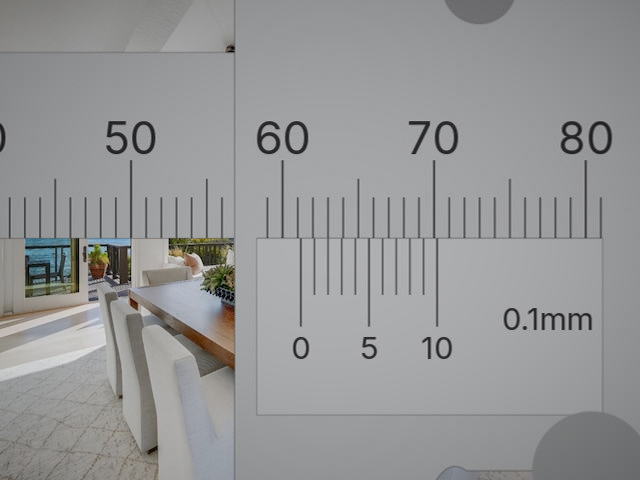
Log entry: 61.2 mm
